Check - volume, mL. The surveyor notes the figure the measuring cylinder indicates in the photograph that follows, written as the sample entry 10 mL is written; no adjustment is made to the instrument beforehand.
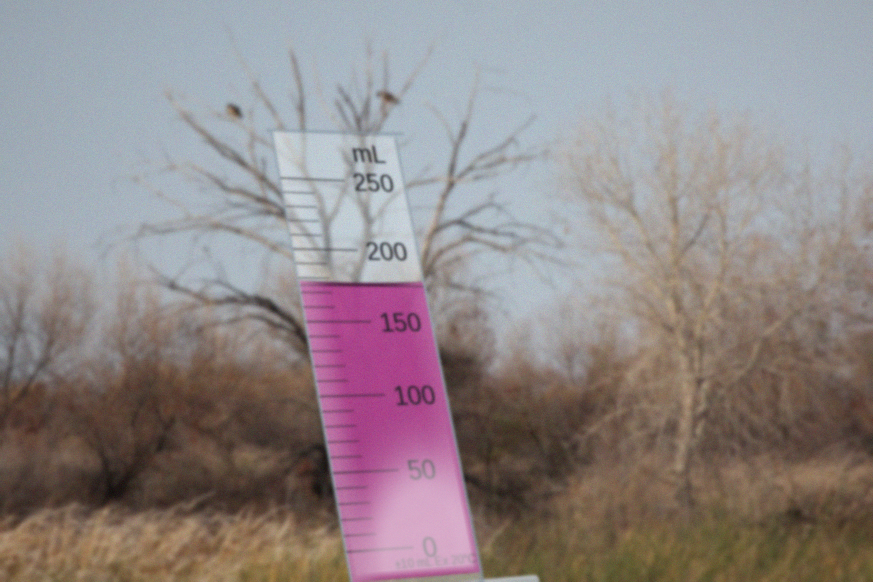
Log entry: 175 mL
